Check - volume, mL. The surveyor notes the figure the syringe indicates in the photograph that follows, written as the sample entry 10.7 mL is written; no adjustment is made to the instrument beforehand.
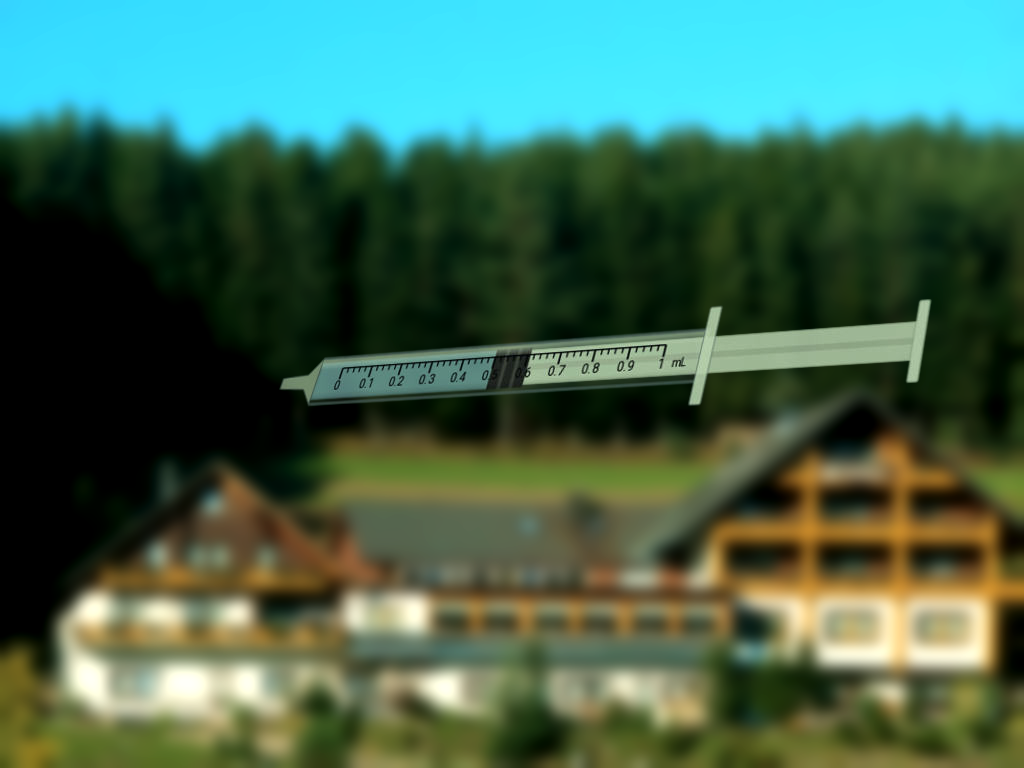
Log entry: 0.5 mL
